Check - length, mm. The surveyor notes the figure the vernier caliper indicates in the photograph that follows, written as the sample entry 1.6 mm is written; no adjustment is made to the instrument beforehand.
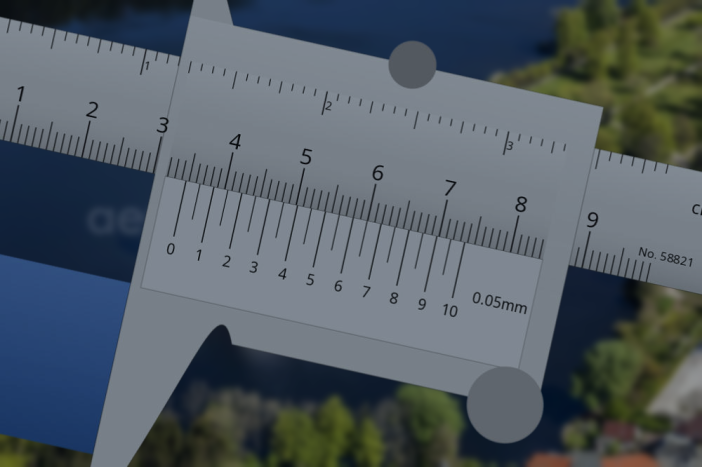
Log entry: 34.6 mm
